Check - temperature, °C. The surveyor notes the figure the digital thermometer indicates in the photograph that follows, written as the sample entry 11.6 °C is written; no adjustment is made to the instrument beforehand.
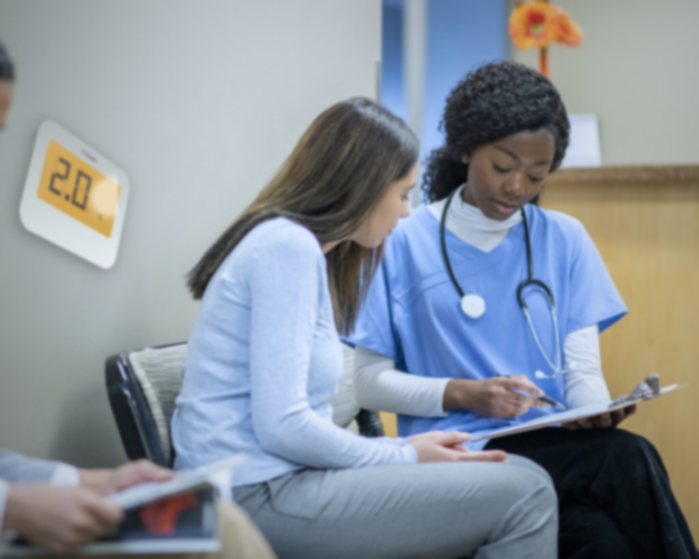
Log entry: 2.0 °C
